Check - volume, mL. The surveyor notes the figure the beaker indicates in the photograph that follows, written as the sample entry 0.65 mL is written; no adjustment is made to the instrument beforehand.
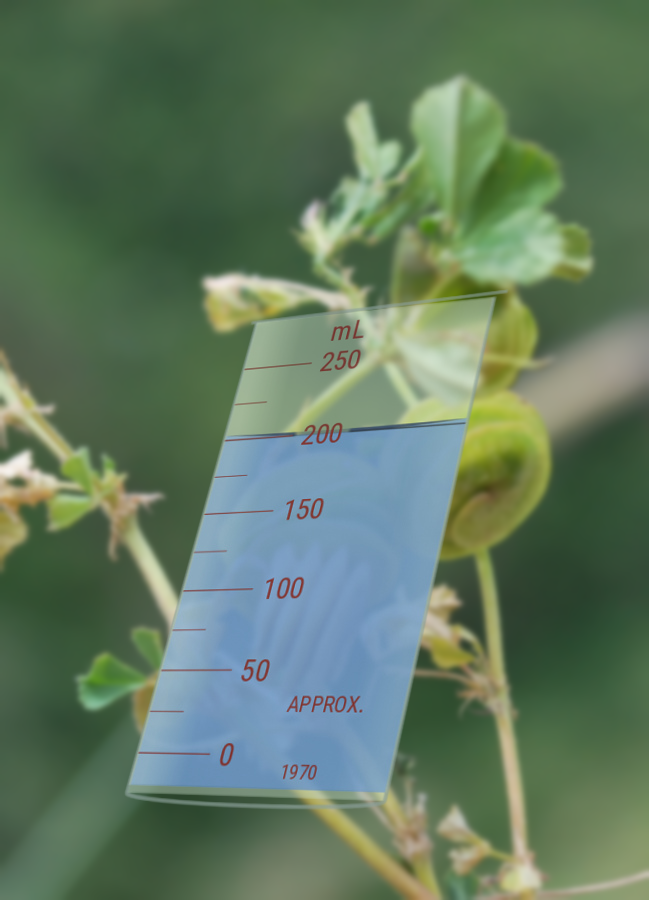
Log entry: 200 mL
